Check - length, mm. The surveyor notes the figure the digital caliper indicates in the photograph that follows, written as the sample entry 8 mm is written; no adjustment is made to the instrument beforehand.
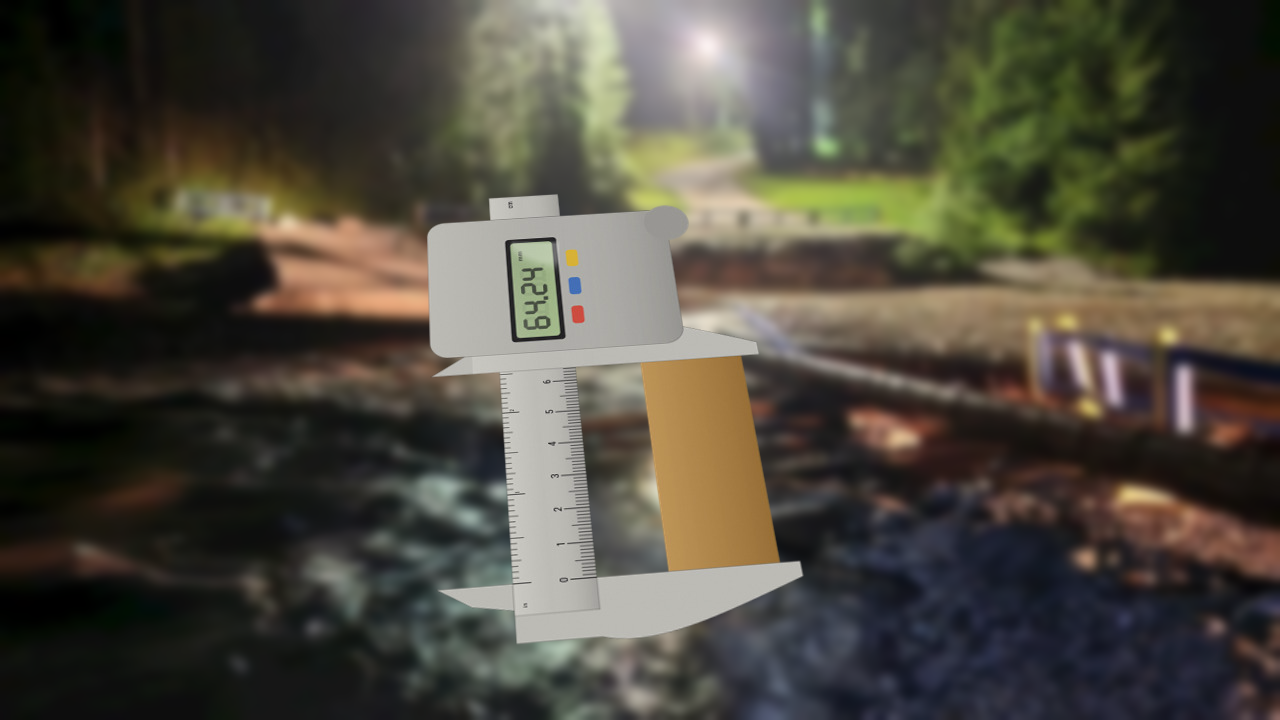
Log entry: 64.24 mm
